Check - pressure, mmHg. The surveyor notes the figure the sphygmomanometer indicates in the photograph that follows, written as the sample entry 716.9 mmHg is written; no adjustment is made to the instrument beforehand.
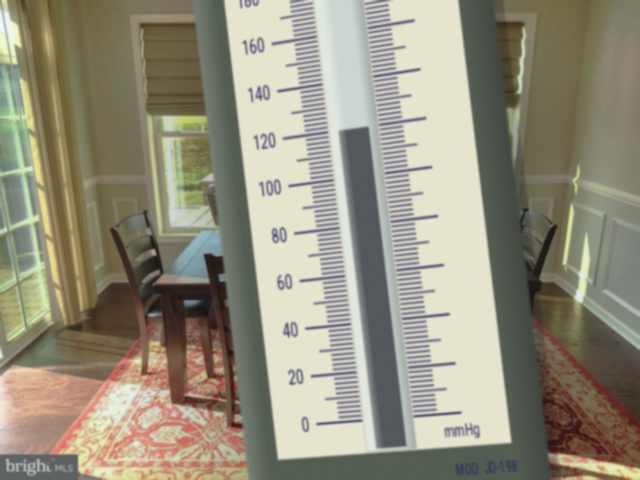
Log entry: 120 mmHg
